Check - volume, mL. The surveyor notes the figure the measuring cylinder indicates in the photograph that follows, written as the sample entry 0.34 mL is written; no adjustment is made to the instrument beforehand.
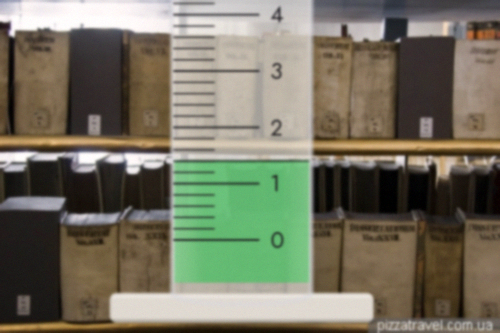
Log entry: 1.4 mL
